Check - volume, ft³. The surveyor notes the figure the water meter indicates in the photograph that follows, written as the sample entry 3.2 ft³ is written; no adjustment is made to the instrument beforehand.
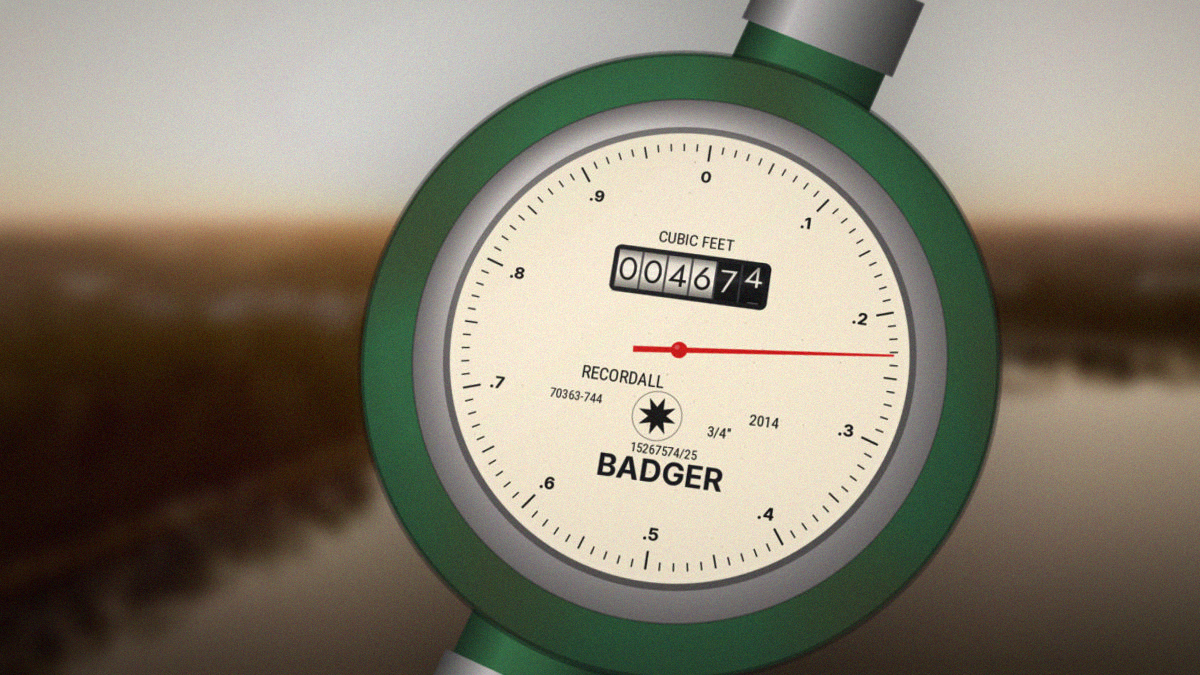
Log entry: 4674.23 ft³
